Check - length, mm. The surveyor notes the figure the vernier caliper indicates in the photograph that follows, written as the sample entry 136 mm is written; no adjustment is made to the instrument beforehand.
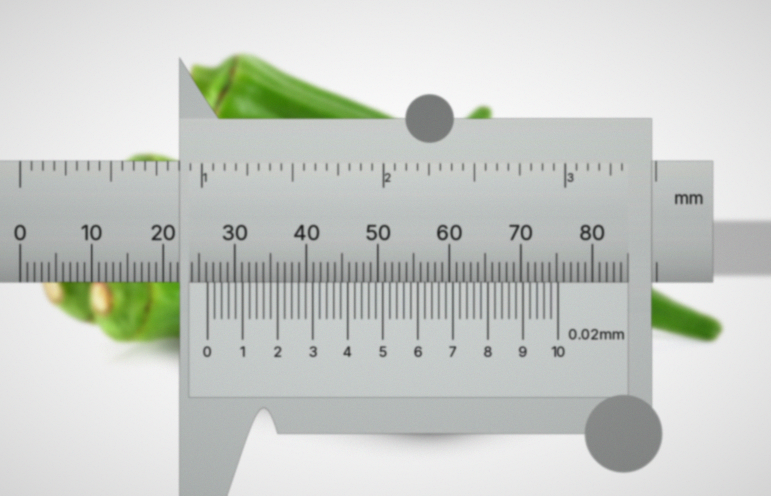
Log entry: 26.2 mm
